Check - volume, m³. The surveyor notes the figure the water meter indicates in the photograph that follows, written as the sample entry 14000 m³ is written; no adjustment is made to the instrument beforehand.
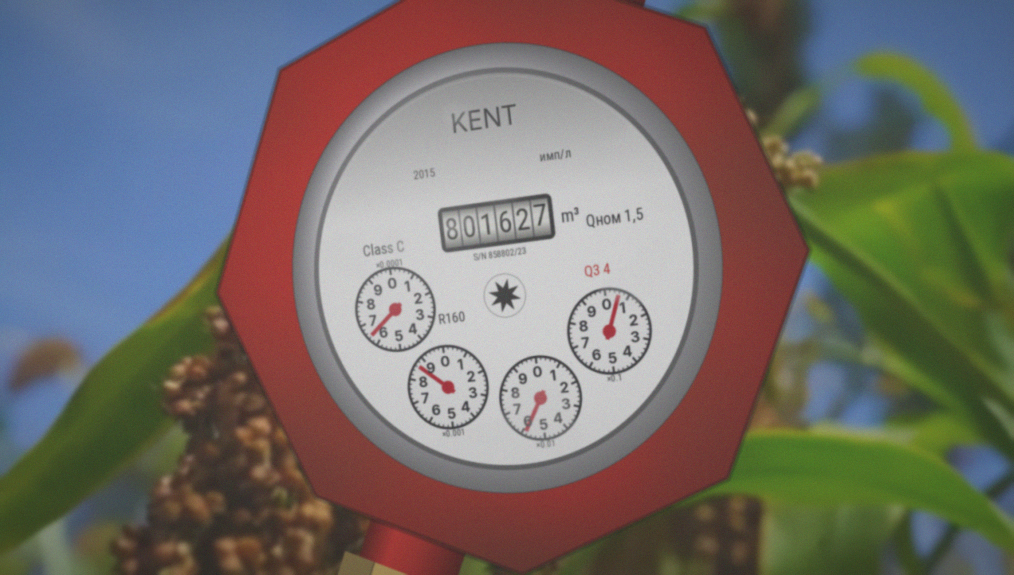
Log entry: 801627.0586 m³
